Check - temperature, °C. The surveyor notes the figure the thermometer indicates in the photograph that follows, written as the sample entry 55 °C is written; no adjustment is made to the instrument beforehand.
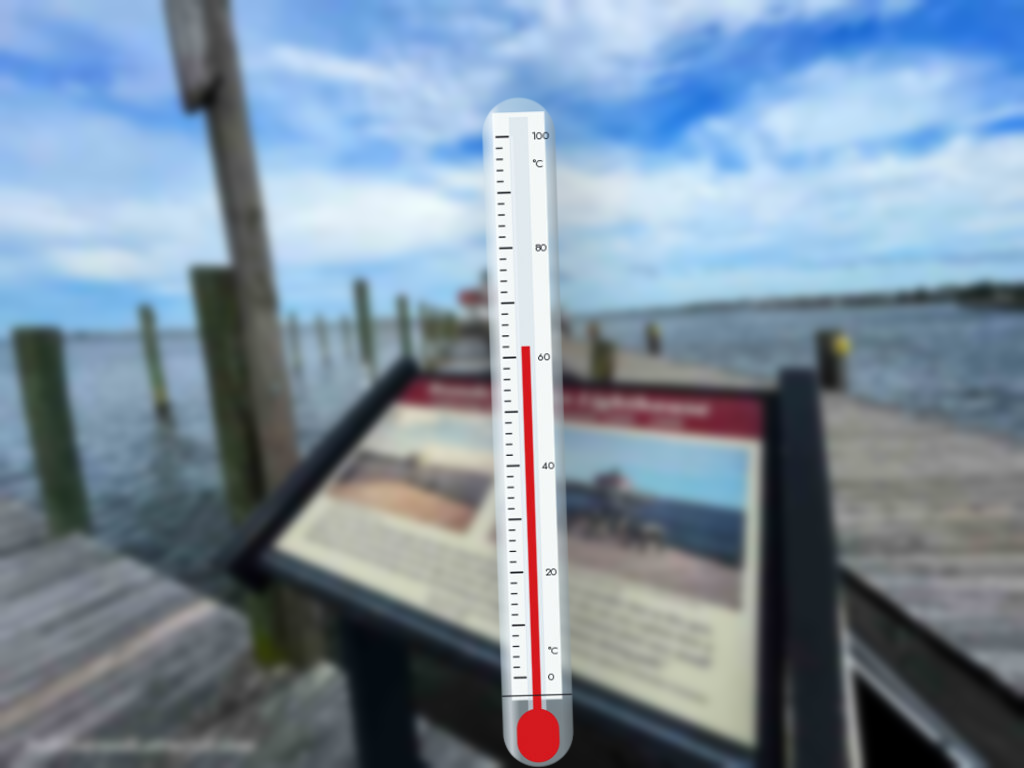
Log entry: 62 °C
